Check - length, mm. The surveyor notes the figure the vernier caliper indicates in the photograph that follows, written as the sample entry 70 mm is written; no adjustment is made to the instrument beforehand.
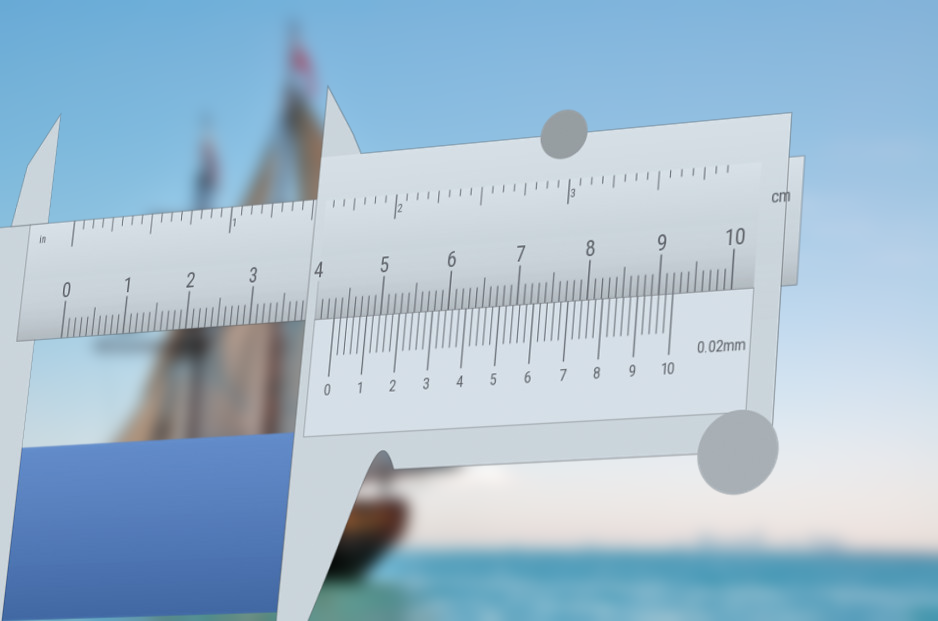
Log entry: 43.0 mm
